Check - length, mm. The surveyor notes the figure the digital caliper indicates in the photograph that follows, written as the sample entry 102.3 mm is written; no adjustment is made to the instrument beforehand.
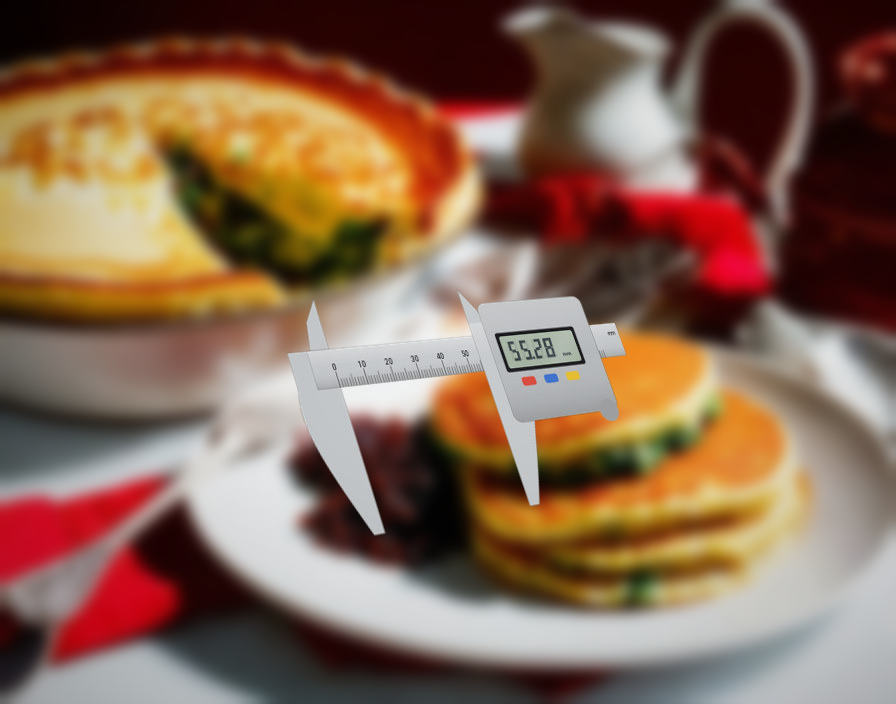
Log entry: 55.28 mm
